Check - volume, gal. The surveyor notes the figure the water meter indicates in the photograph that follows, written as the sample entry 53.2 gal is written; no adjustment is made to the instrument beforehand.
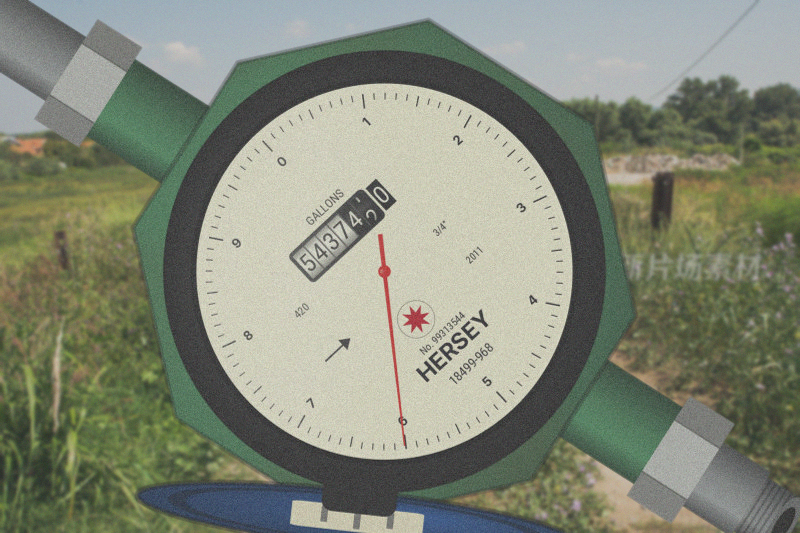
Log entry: 5437416.0 gal
